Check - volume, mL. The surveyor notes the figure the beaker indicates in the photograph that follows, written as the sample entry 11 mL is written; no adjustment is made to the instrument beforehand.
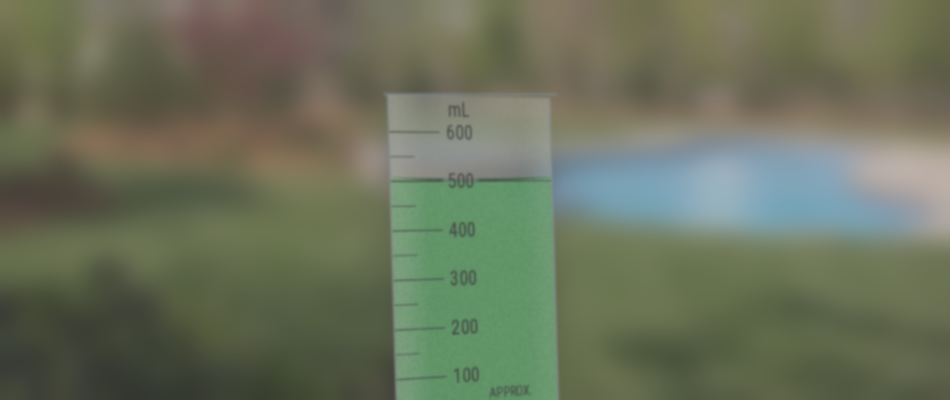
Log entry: 500 mL
